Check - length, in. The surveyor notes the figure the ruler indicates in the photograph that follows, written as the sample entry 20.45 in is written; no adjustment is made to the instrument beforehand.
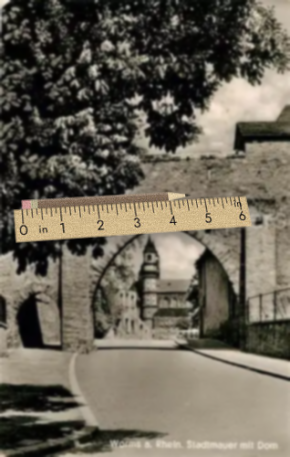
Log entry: 4.625 in
